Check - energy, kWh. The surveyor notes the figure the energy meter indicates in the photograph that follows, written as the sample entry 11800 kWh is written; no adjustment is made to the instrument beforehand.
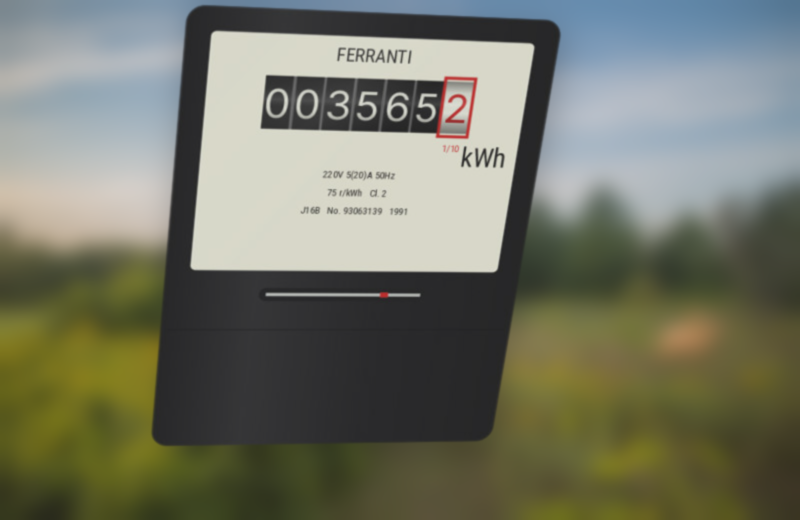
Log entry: 3565.2 kWh
